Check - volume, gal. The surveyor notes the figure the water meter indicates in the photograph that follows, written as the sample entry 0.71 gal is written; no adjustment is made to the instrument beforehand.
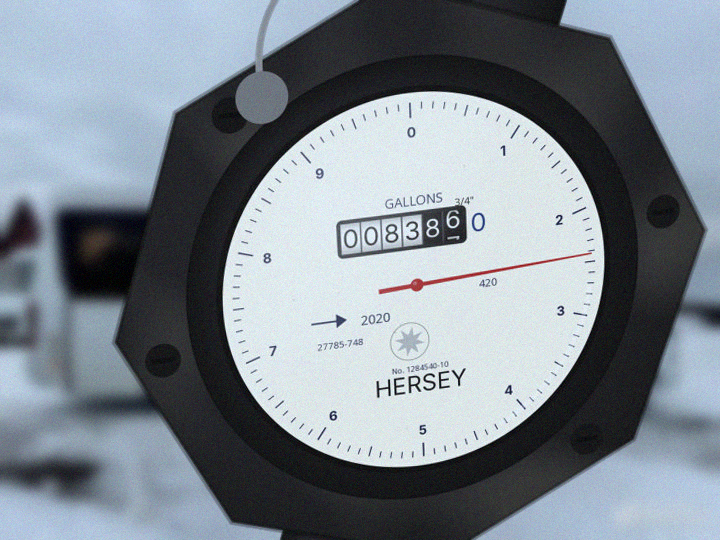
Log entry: 83862.4 gal
